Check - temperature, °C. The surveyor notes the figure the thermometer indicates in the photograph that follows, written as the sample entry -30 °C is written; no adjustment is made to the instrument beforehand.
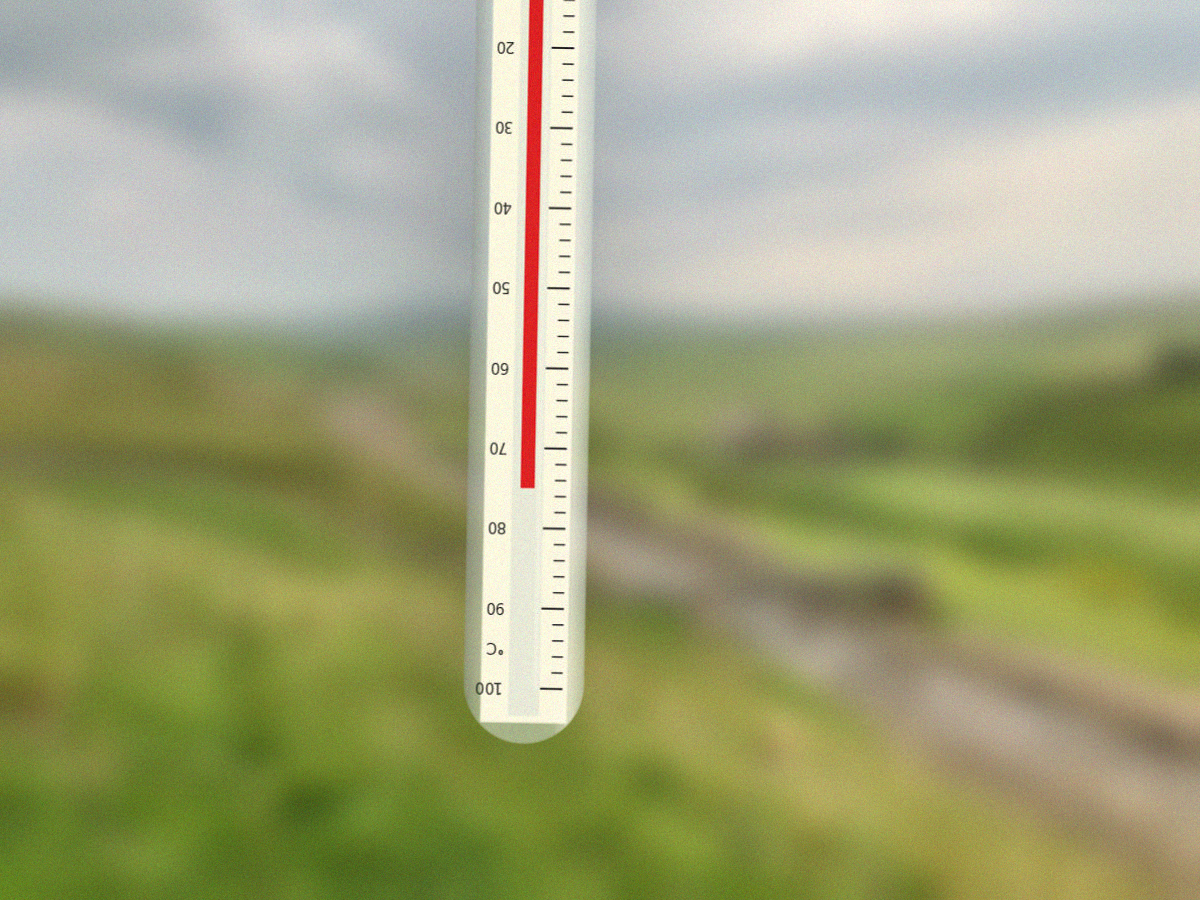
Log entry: 75 °C
